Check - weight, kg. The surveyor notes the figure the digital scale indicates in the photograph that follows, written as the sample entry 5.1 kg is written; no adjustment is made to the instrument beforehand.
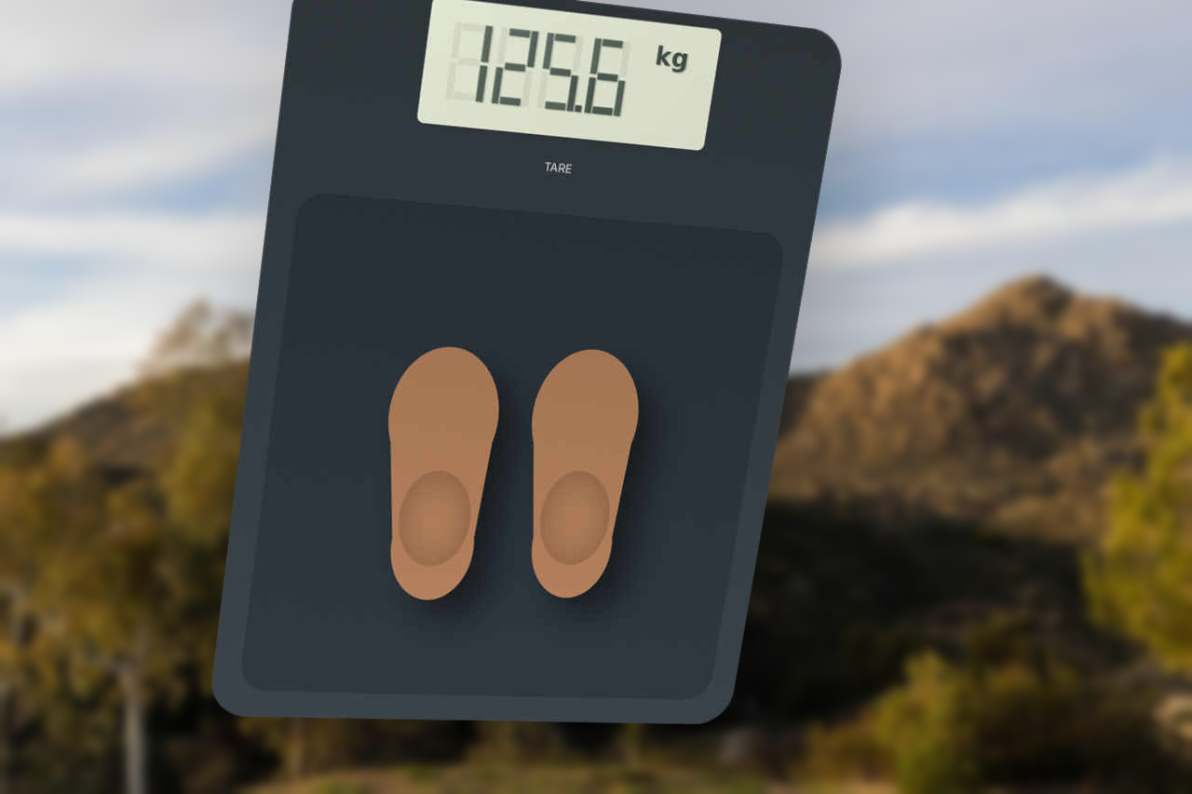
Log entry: 125.6 kg
